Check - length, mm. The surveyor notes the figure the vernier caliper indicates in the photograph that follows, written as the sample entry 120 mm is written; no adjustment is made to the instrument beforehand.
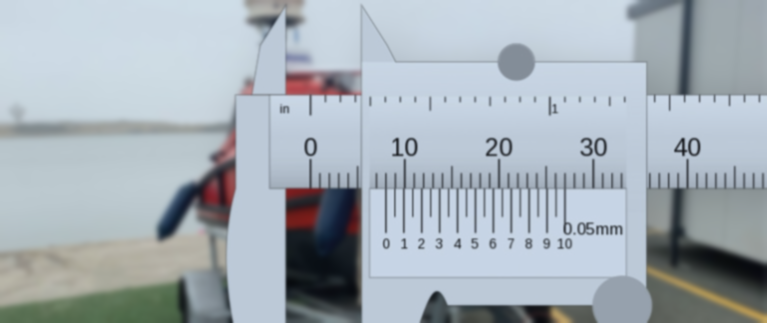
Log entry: 8.0 mm
